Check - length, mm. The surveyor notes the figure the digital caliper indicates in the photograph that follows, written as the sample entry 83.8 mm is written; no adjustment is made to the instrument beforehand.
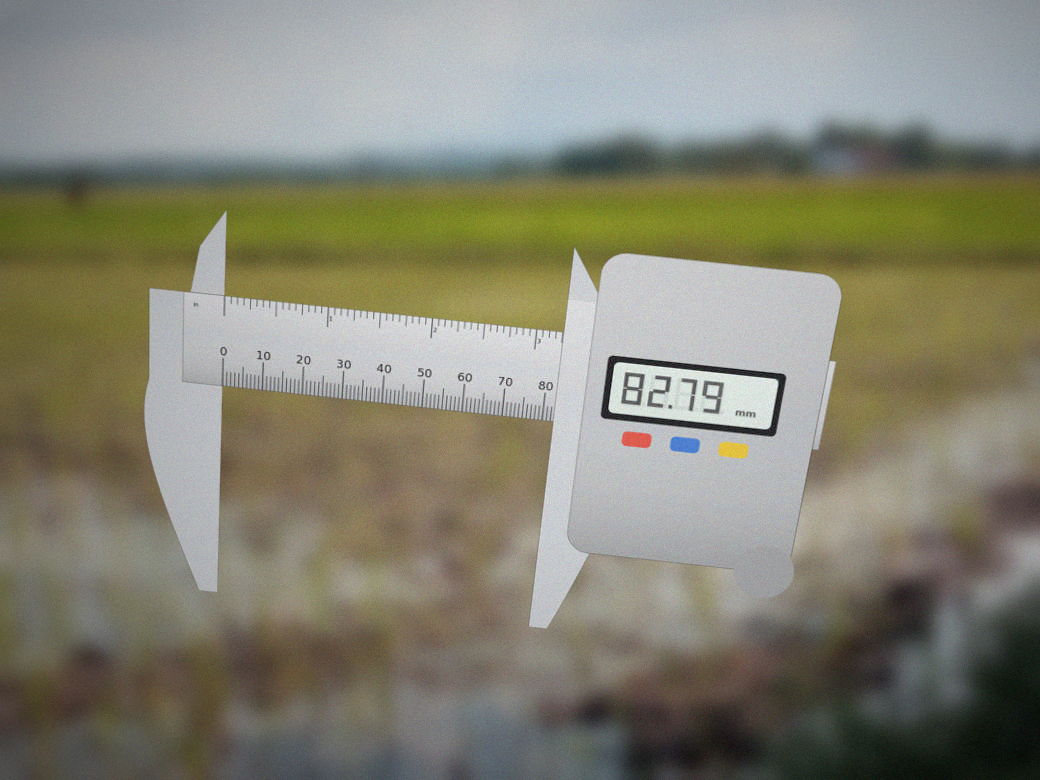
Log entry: 82.79 mm
